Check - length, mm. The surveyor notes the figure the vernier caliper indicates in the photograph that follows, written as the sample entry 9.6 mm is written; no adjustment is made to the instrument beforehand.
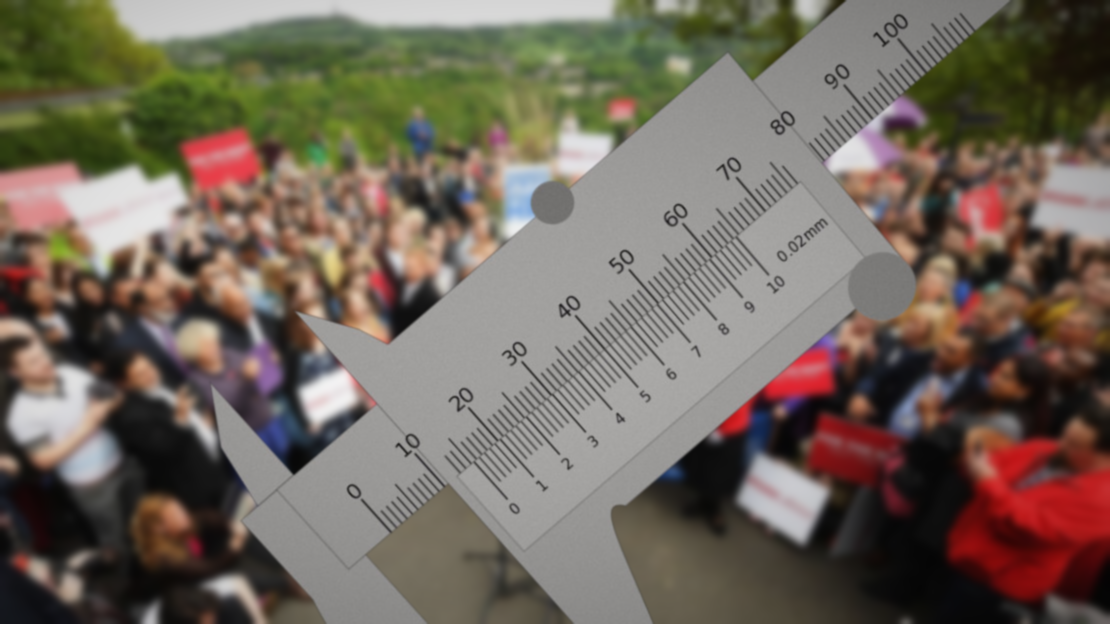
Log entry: 15.5 mm
